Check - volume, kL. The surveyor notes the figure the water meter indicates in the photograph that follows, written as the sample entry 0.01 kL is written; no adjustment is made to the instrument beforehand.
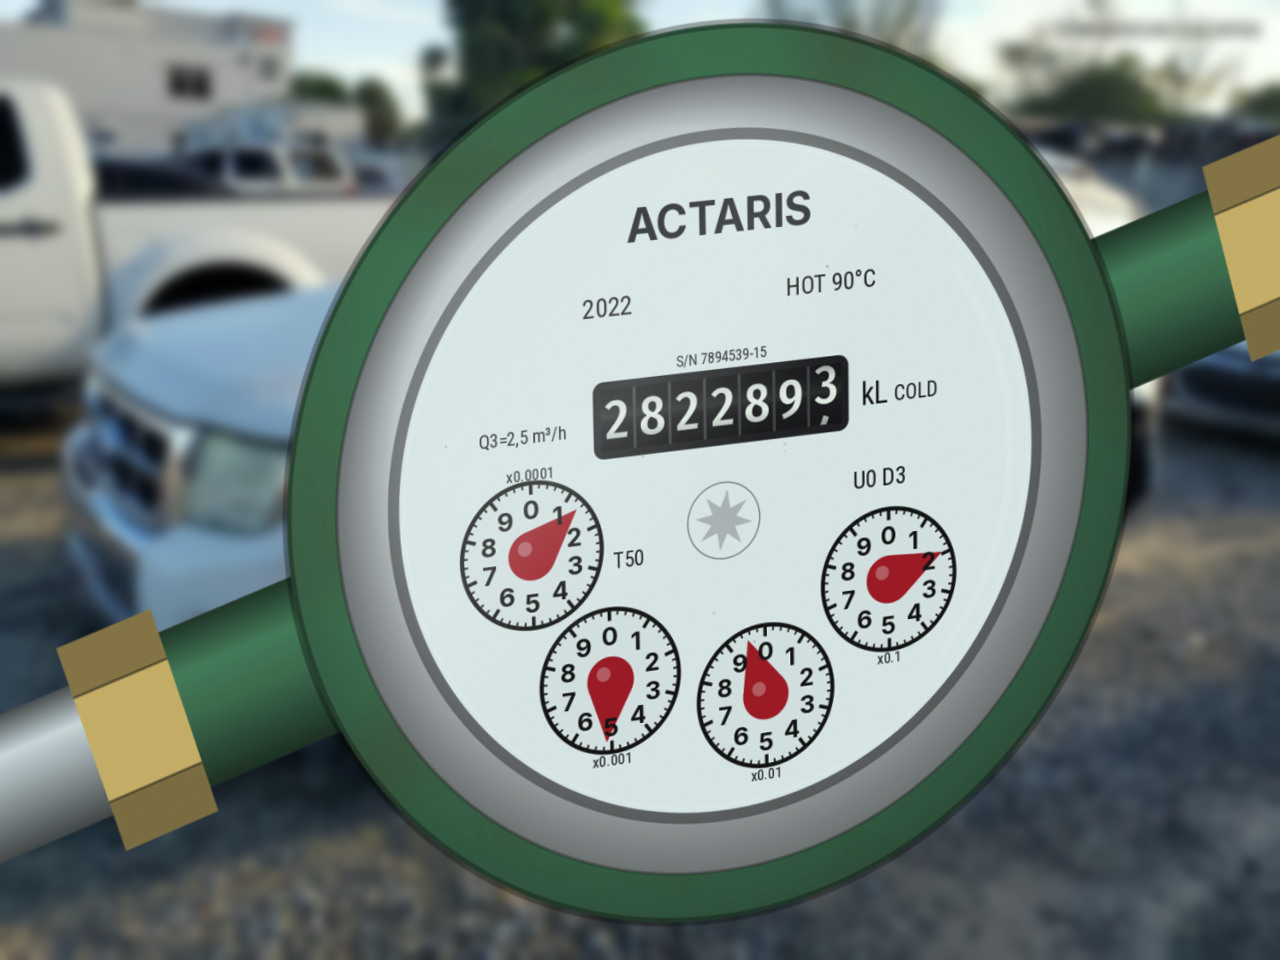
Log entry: 2822893.1951 kL
